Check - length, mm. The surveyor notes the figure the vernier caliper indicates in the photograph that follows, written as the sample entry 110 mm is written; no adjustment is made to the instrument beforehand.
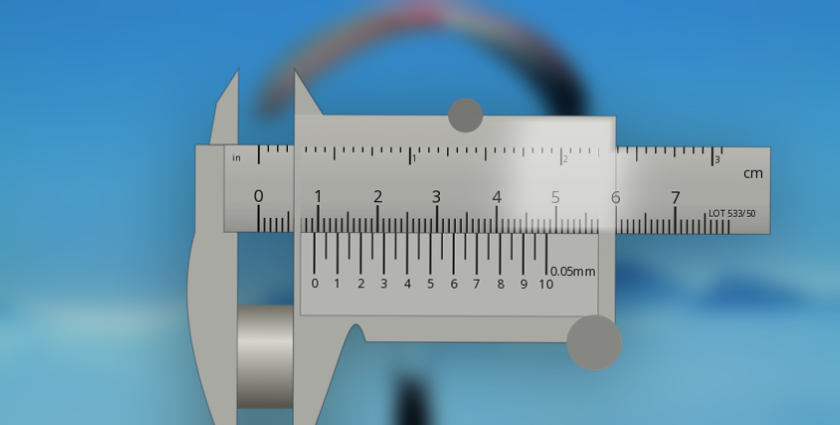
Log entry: 9.4 mm
